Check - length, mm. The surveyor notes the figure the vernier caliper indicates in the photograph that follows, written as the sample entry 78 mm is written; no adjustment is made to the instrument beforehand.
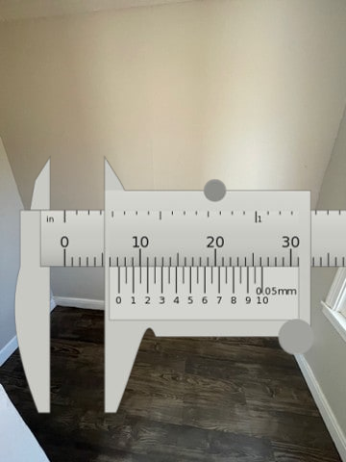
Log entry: 7.2 mm
